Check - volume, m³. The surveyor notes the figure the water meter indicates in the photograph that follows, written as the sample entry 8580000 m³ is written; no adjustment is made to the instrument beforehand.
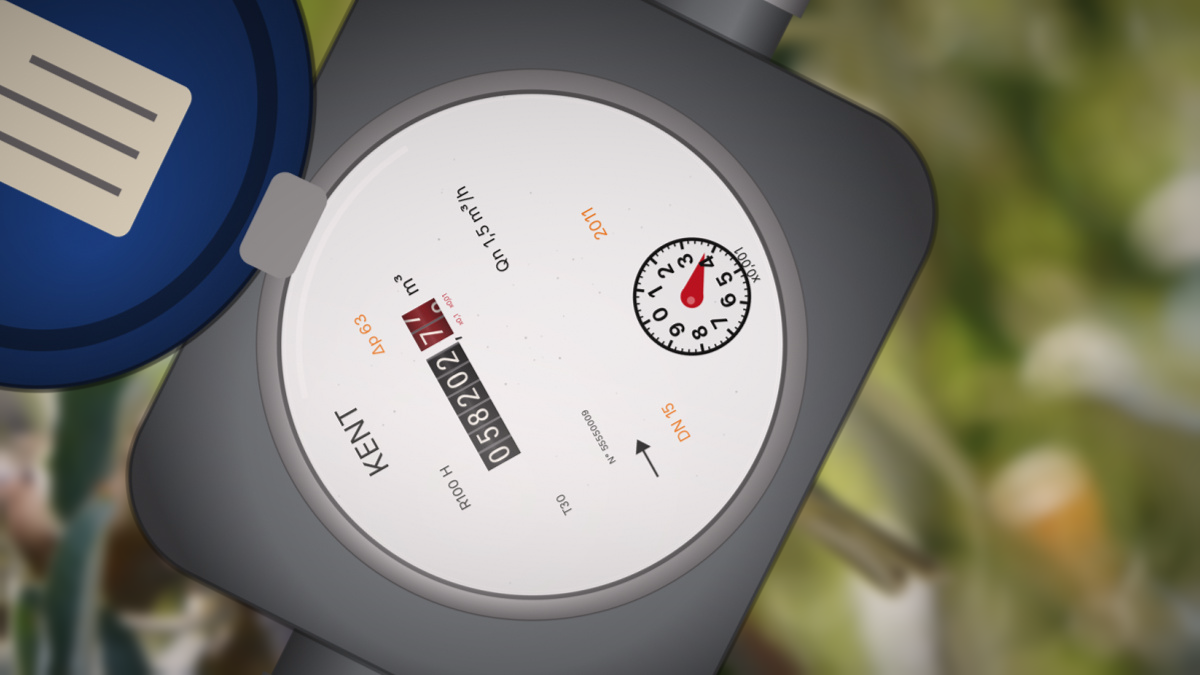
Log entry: 58202.773 m³
